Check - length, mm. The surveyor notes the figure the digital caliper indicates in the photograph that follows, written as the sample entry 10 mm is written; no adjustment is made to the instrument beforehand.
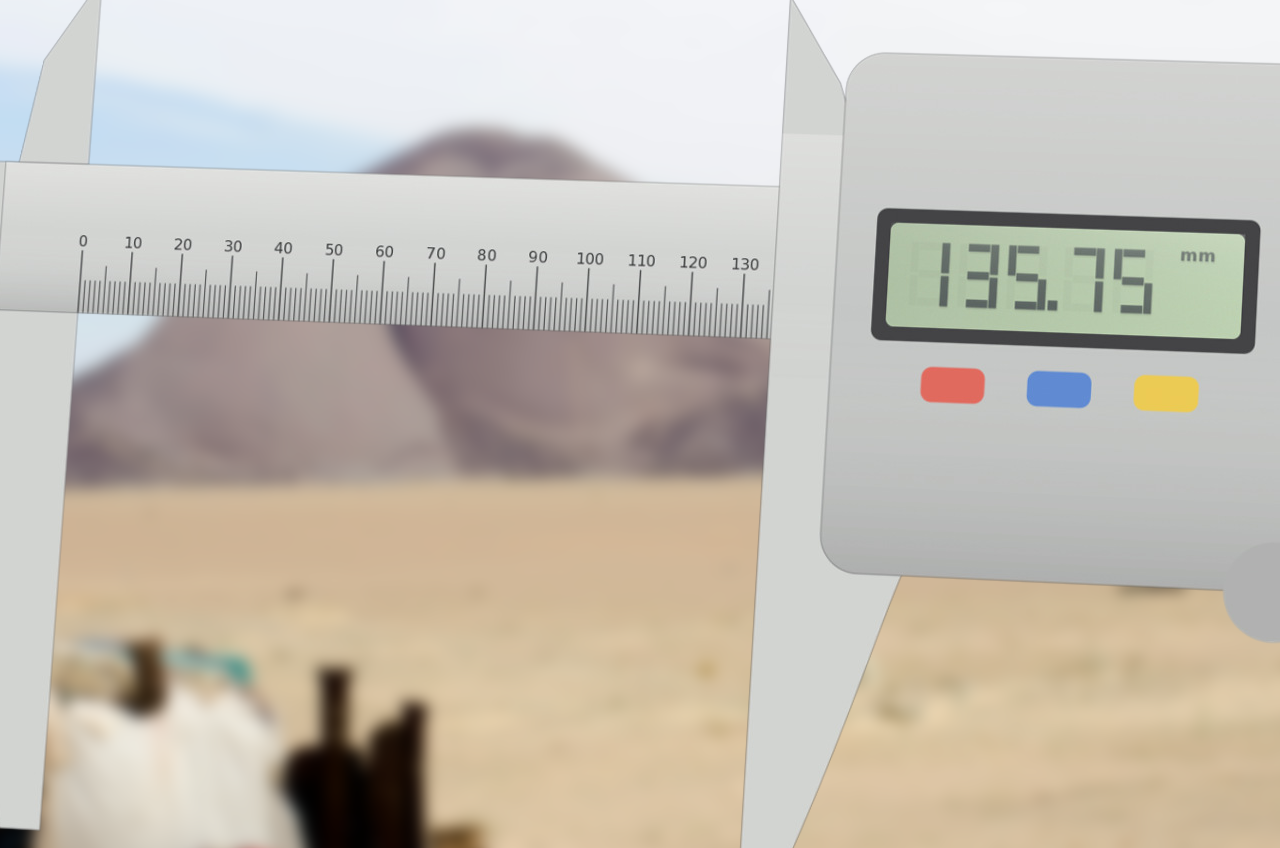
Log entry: 135.75 mm
